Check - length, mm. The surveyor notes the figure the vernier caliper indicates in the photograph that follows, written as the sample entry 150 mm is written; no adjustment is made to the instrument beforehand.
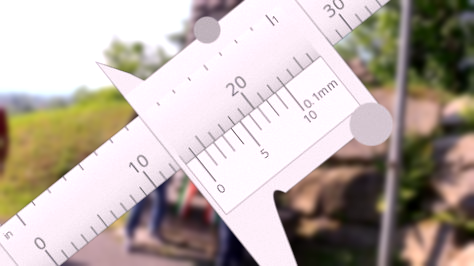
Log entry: 14.0 mm
